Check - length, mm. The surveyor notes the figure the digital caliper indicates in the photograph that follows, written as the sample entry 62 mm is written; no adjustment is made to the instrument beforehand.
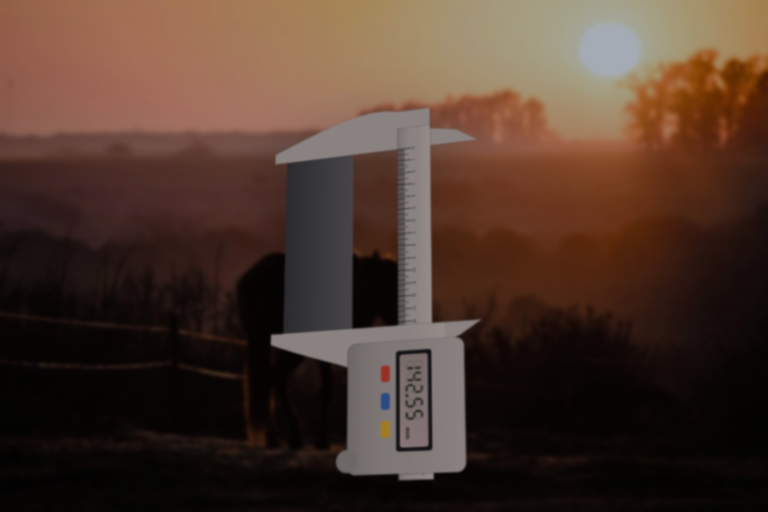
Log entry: 142.55 mm
